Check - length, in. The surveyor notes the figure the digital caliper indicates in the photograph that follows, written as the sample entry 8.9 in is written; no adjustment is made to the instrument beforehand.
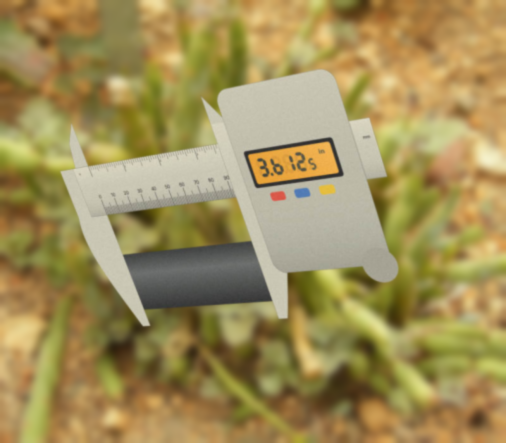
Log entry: 3.6125 in
